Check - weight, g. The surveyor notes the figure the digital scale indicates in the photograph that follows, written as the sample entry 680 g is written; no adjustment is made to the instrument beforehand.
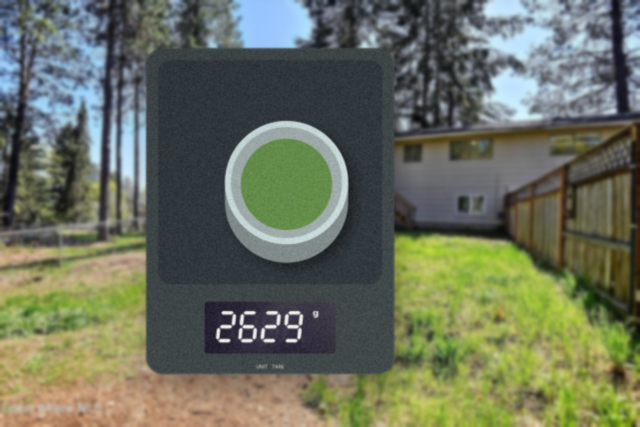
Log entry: 2629 g
